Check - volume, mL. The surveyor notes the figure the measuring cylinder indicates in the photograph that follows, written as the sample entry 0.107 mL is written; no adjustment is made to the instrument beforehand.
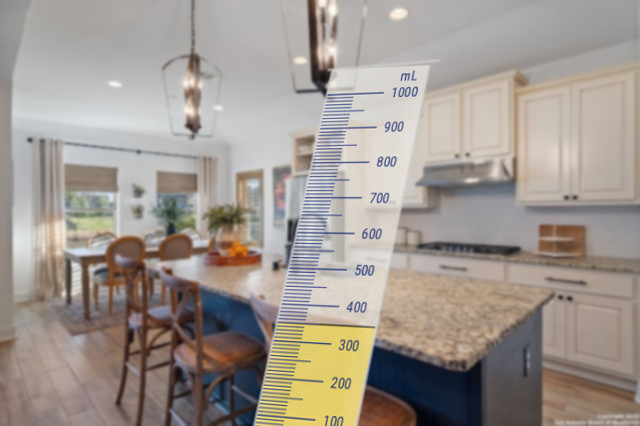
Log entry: 350 mL
